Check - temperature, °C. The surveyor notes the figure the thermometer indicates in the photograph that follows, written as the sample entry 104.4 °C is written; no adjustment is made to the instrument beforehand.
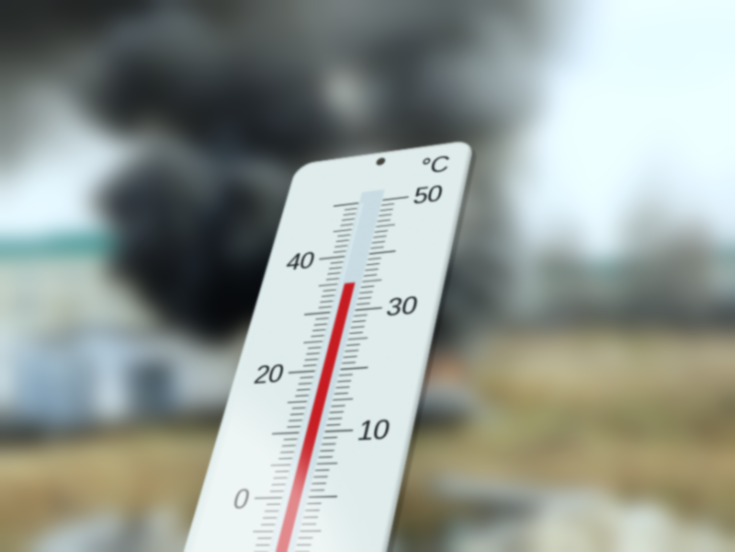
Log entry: 35 °C
